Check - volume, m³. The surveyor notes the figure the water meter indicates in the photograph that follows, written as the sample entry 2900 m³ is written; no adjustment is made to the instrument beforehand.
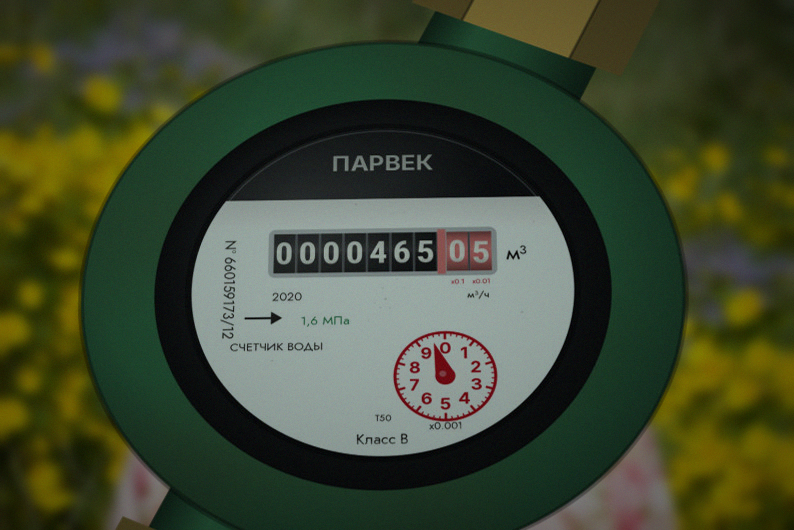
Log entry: 465.049 m³
